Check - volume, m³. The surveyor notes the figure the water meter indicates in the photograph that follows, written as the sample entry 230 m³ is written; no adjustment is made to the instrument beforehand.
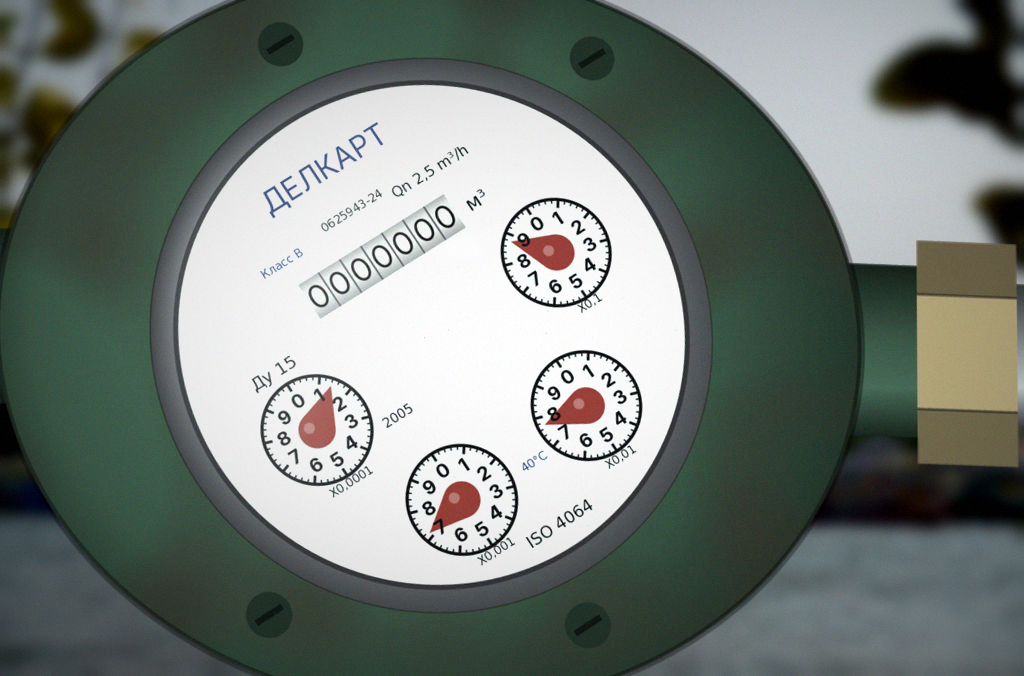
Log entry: 0.8771 m³
